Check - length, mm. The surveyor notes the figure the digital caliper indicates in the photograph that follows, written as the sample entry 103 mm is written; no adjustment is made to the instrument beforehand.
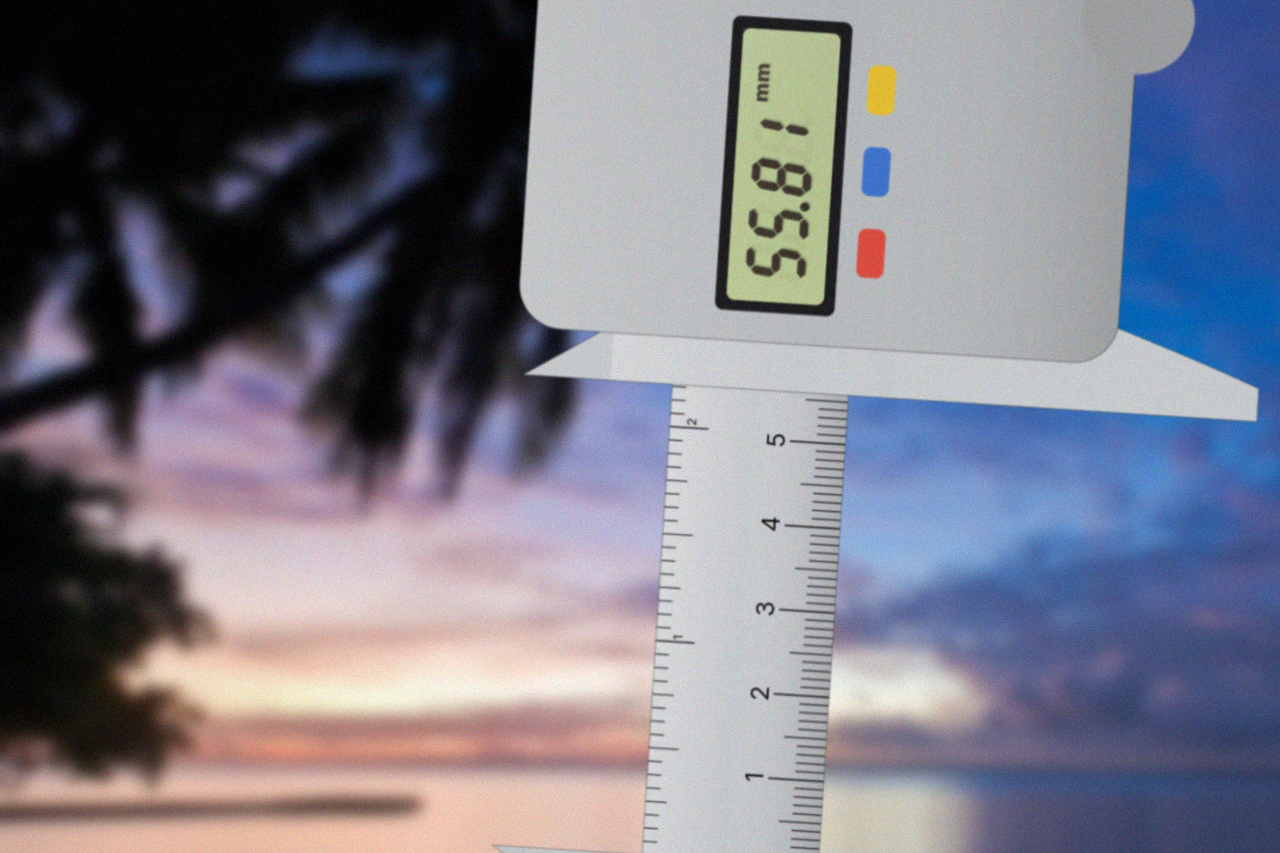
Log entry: 55.81 mm
